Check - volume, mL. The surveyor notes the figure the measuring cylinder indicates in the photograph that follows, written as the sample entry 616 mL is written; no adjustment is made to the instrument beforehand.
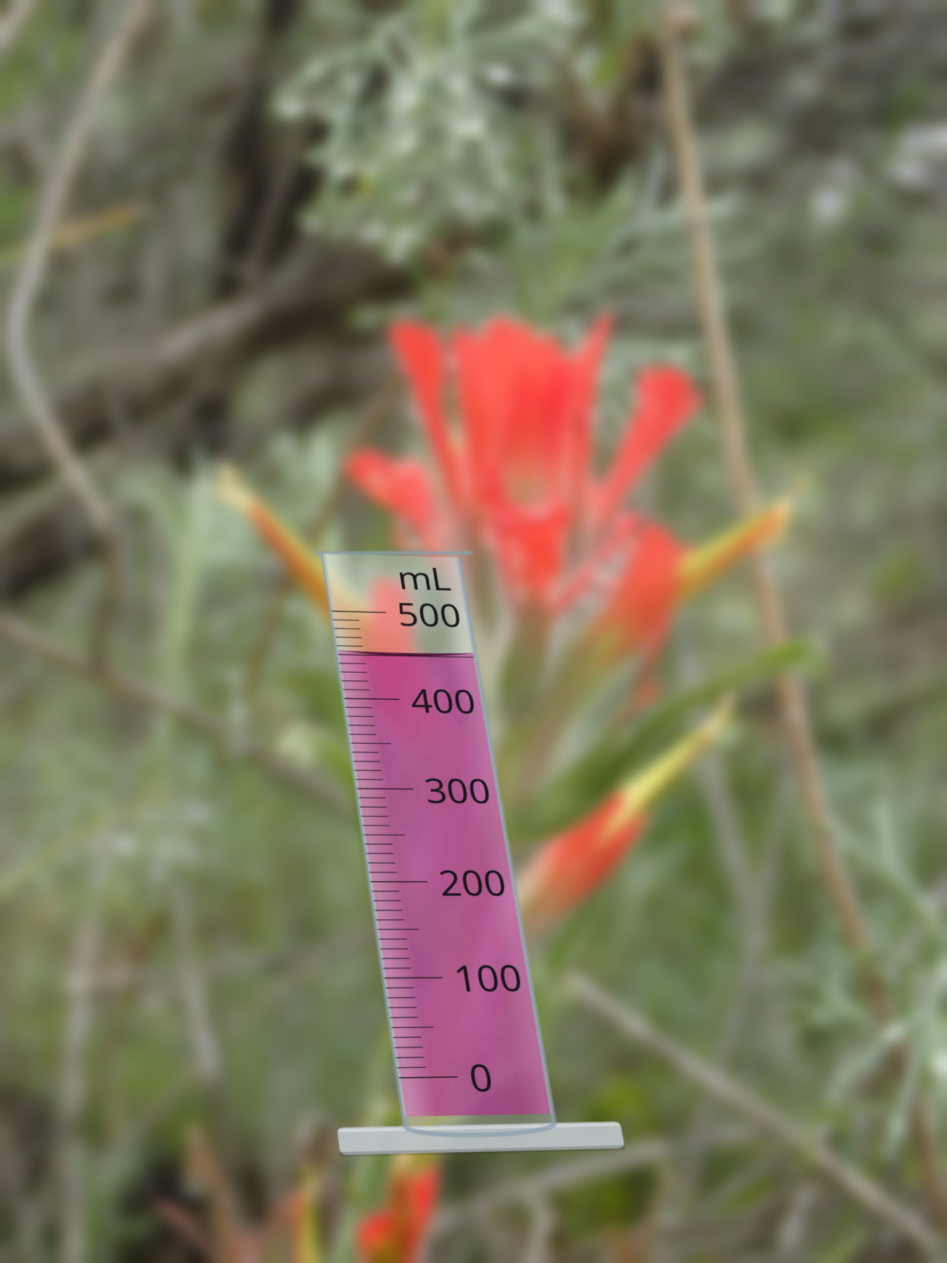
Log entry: 450 mL
